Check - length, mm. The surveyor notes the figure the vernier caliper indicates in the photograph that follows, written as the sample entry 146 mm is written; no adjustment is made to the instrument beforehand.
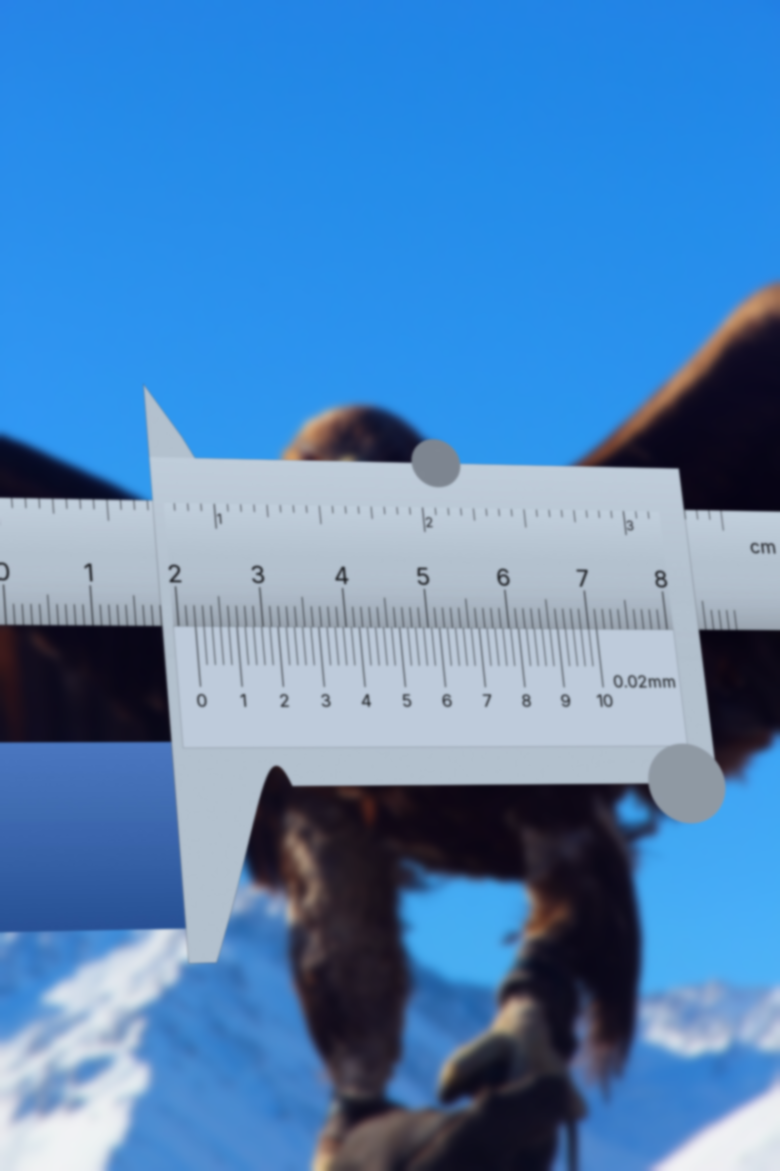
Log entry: 22.0 mm
